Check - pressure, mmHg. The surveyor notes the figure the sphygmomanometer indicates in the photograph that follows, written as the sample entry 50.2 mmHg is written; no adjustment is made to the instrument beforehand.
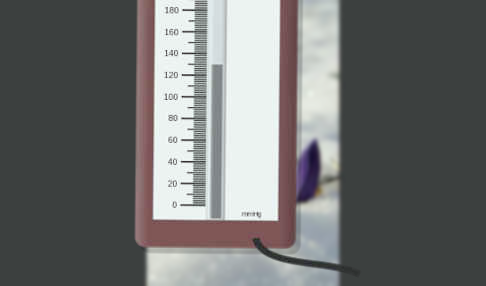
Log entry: 130 mmHg
